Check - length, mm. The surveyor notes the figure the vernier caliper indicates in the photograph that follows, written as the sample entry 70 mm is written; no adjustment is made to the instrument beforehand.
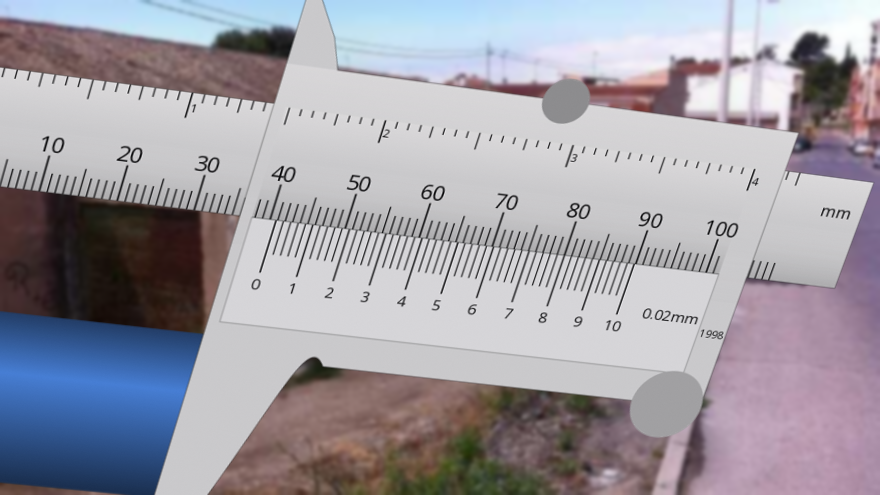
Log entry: 40.8 mm
